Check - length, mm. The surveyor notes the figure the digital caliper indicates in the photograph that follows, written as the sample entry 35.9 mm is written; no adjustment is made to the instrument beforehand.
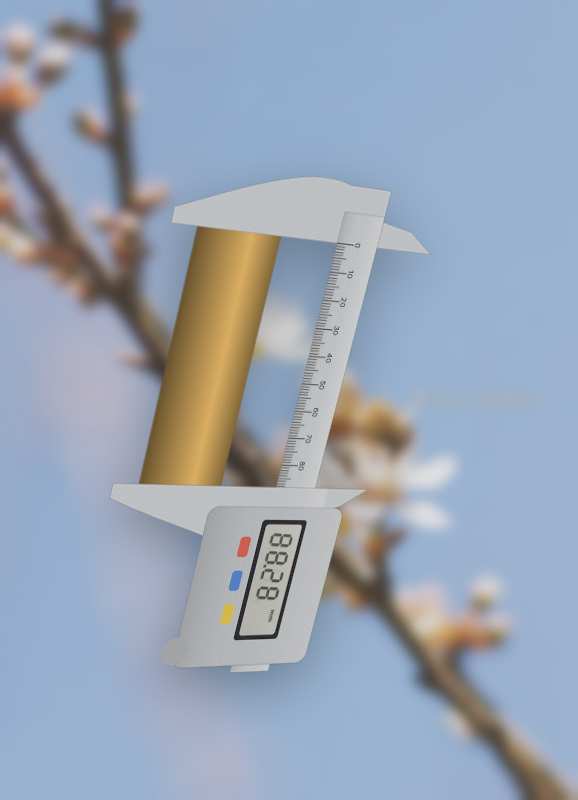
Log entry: 88.28 mm
